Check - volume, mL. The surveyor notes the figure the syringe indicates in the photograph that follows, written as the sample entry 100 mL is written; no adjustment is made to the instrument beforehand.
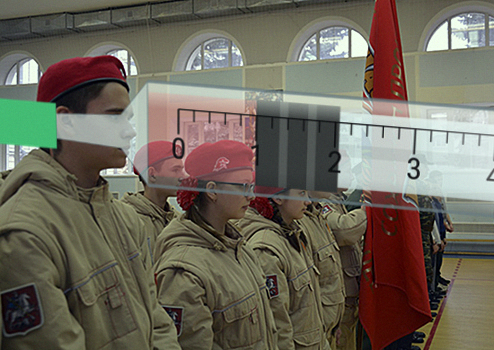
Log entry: 1 mL
